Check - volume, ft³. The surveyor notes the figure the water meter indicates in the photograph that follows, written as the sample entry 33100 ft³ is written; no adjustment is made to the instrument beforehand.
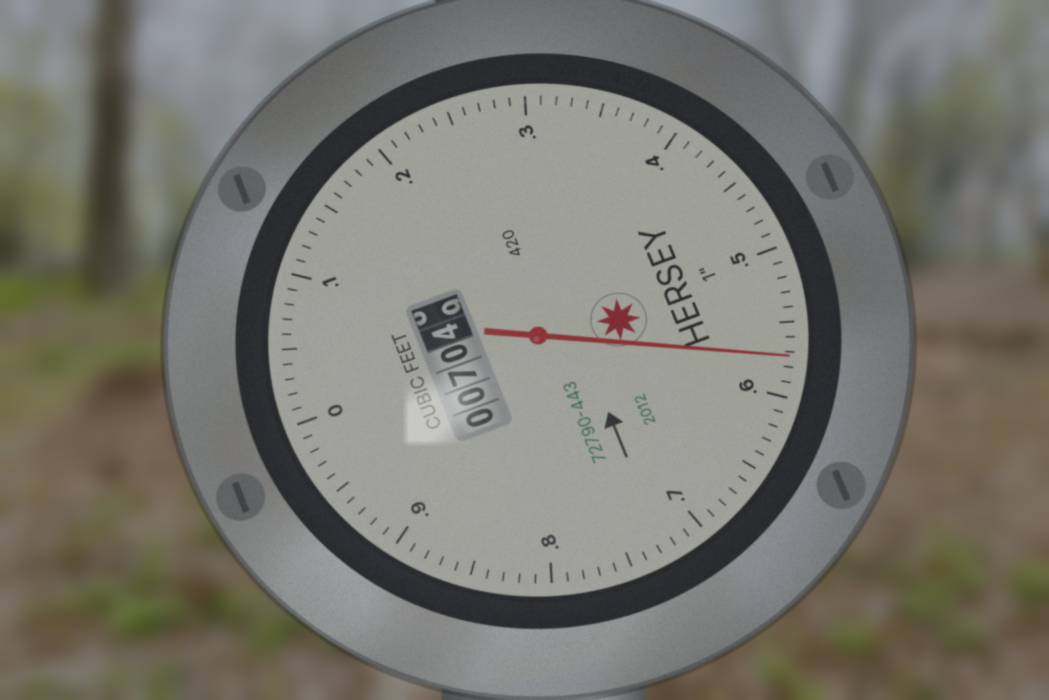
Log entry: 7048.57 ft³
